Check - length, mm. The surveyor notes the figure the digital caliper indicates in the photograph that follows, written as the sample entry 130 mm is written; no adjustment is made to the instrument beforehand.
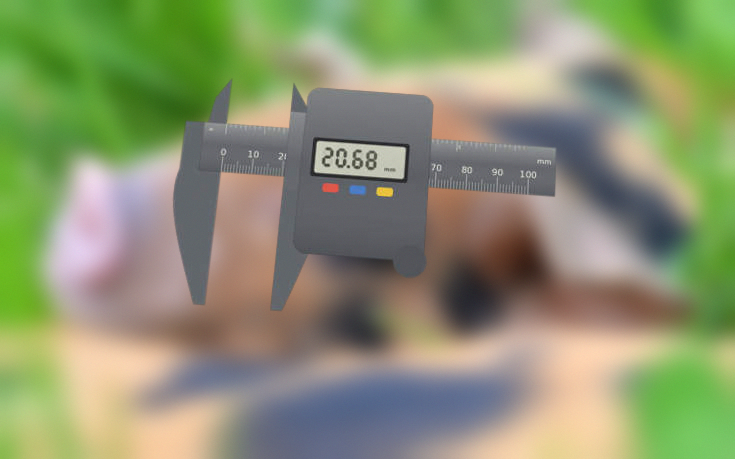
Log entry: 20.68 mm
